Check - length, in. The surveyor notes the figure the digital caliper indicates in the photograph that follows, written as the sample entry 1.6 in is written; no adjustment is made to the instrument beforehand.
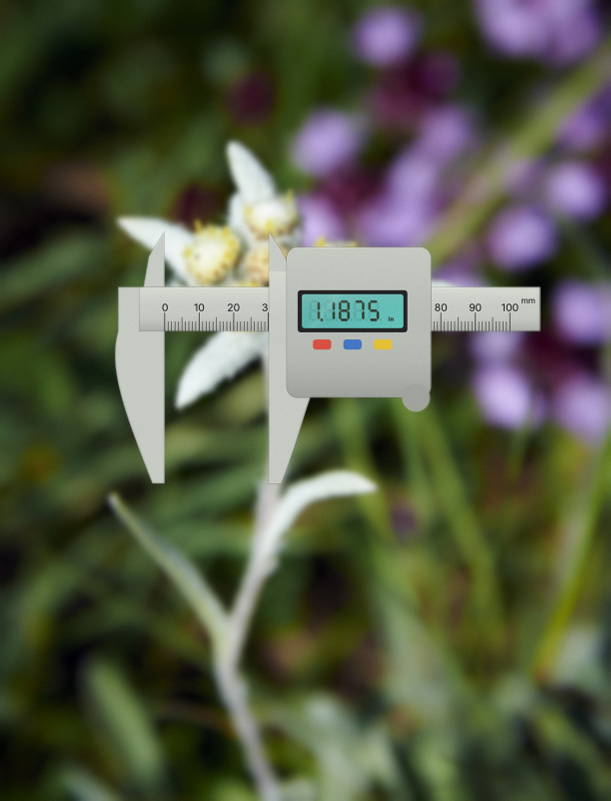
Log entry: 1.1875 in
